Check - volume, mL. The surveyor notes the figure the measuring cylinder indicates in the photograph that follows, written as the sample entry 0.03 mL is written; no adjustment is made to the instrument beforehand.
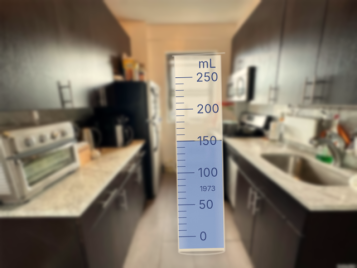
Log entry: 150 mL
